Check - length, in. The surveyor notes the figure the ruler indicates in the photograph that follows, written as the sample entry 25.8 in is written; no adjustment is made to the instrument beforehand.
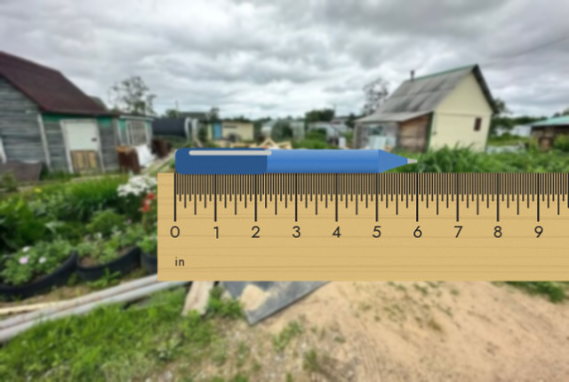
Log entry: 6 in
